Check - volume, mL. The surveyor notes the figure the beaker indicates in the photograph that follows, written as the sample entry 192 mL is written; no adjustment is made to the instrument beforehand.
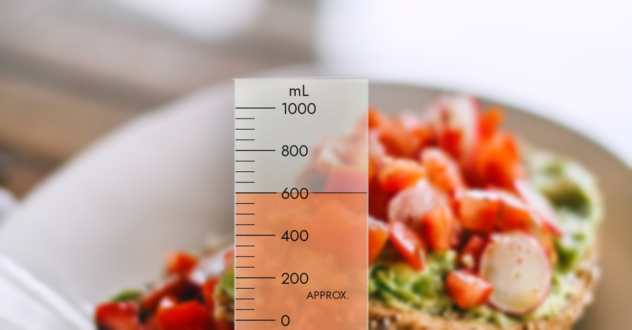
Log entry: 600 mL
